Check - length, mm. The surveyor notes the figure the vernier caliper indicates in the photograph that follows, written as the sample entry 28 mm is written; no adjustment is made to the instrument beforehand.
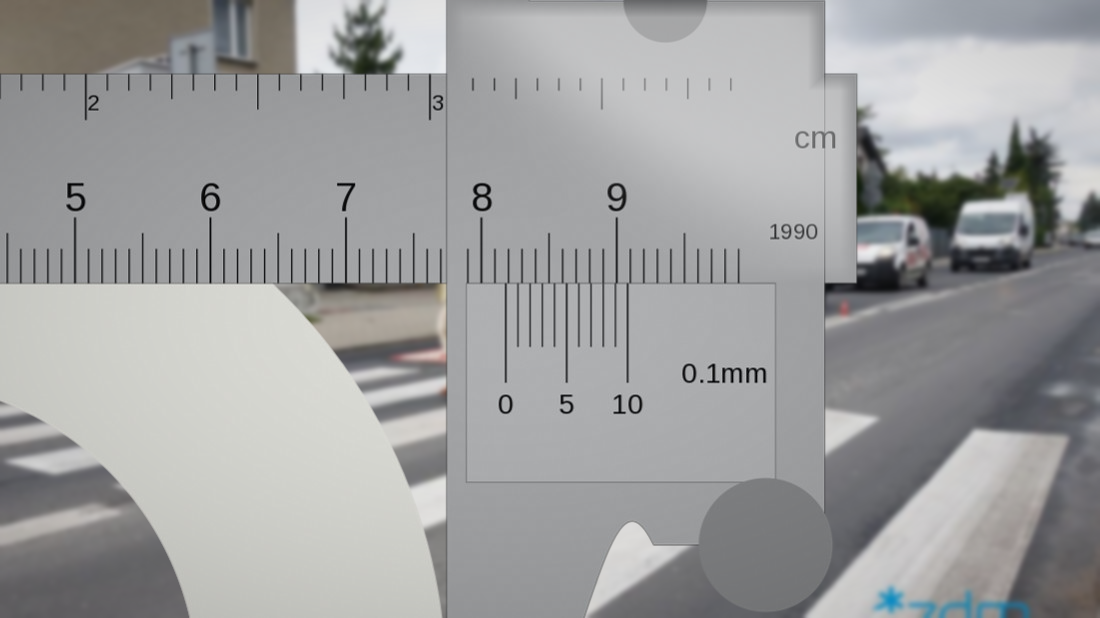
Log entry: 81.8 mm
